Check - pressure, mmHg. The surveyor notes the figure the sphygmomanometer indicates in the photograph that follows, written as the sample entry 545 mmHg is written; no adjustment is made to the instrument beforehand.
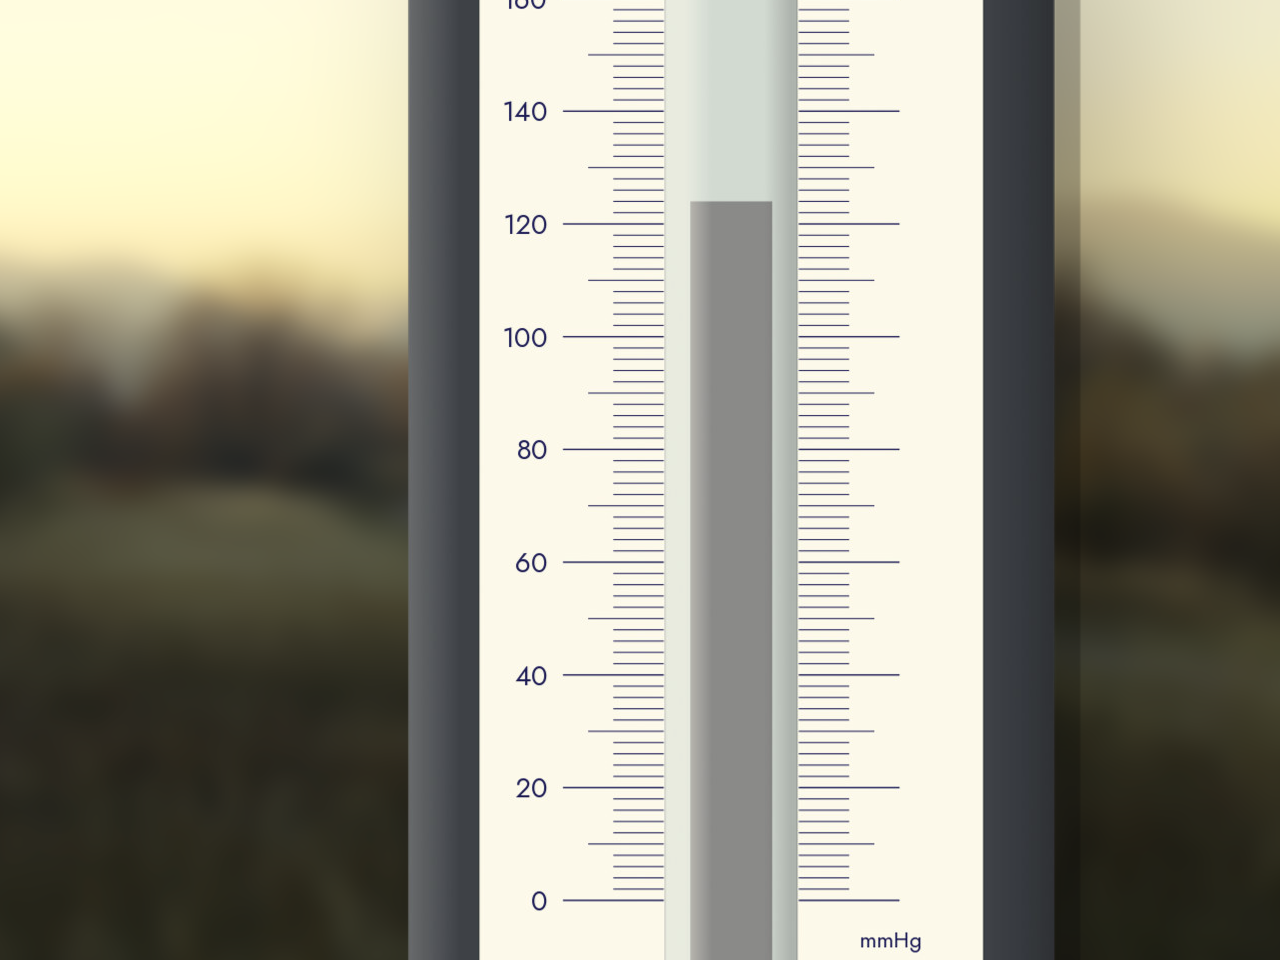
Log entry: 124 mmHg
